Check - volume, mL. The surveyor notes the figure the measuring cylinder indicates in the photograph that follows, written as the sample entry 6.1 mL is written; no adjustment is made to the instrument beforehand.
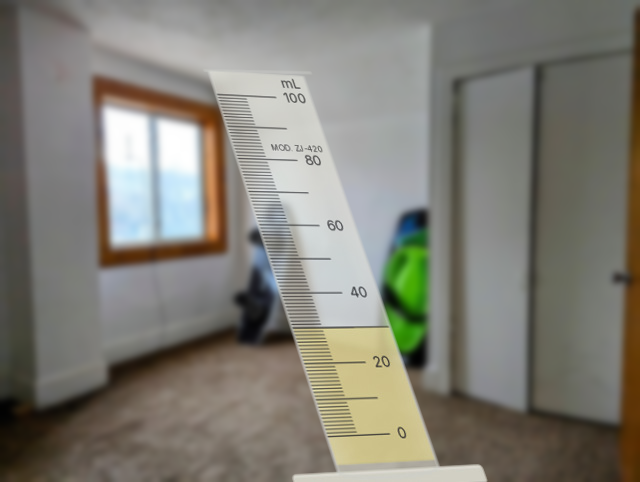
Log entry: 30 mL
